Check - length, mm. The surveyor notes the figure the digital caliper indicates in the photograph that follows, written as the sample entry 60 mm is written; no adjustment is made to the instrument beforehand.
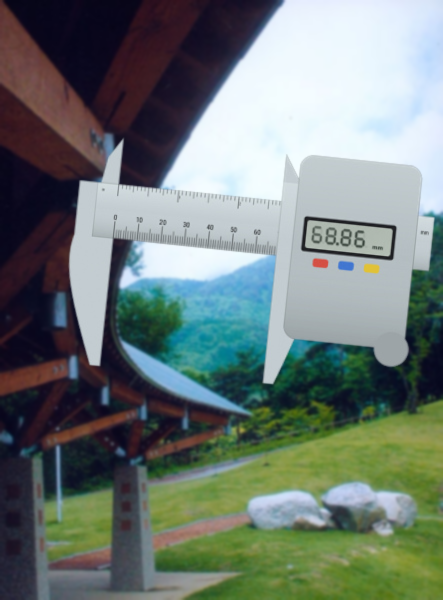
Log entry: 68.86 mm
